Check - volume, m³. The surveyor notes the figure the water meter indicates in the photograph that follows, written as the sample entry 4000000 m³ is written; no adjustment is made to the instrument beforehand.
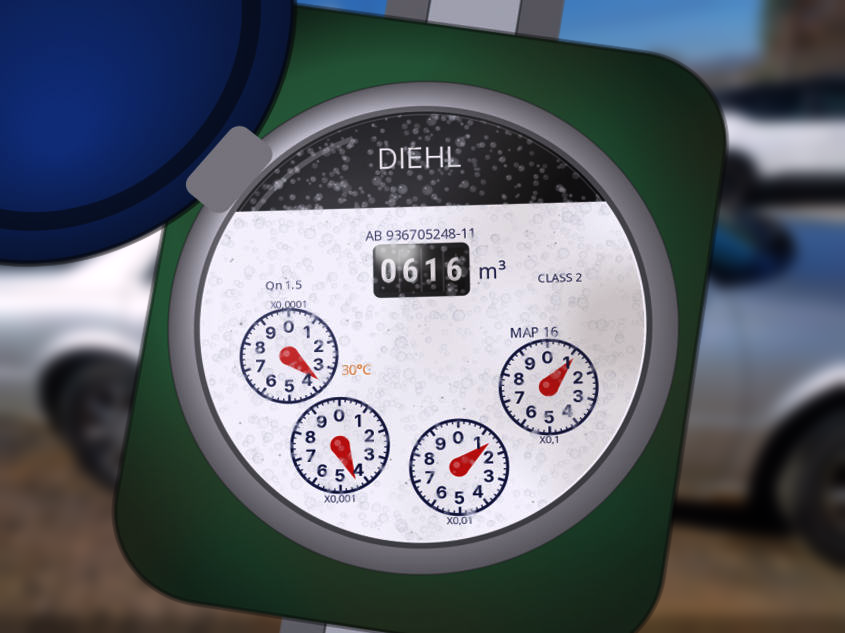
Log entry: 616.1143 m³
